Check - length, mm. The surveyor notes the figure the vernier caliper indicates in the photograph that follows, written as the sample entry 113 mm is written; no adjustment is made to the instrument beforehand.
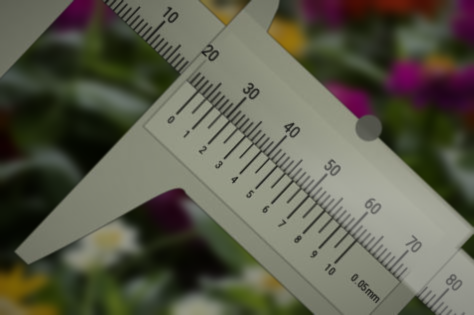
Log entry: 23.0 mm
